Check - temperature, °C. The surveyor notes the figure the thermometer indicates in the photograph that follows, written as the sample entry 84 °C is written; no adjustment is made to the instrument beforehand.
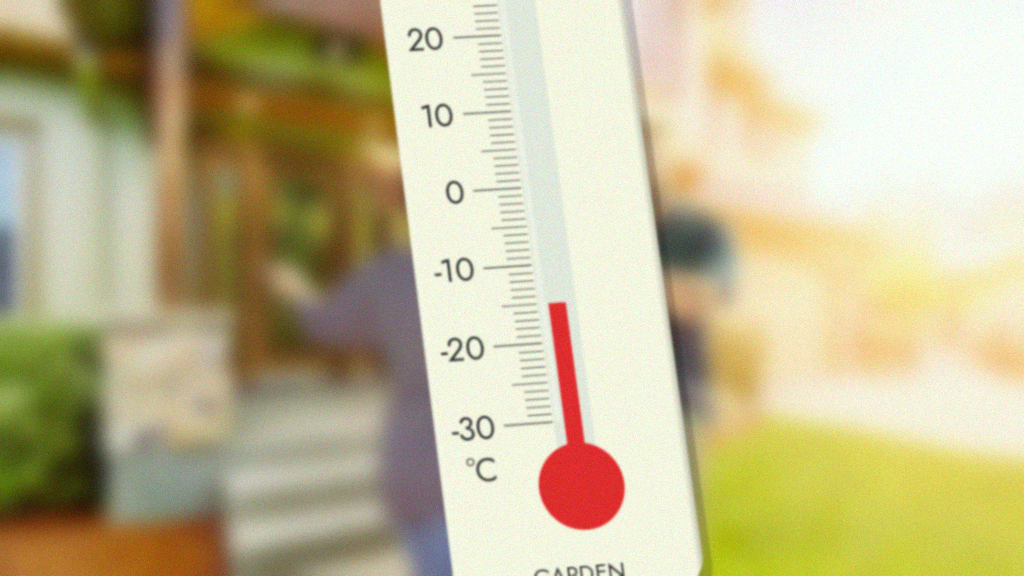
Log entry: -15 °C
